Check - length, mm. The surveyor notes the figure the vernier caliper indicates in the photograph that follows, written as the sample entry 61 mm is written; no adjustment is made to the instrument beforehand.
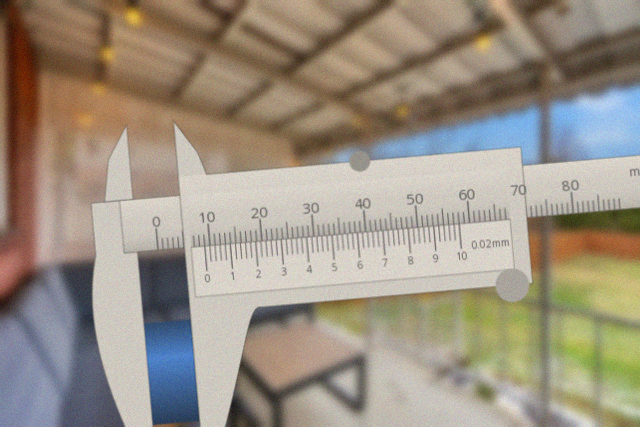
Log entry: 9.0 mm
